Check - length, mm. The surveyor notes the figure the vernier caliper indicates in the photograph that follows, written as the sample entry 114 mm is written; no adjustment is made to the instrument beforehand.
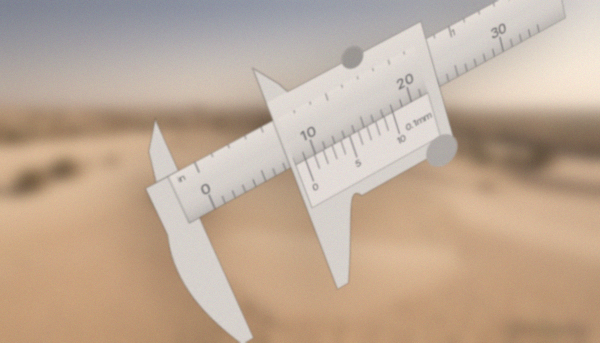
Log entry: 9.0 mm
